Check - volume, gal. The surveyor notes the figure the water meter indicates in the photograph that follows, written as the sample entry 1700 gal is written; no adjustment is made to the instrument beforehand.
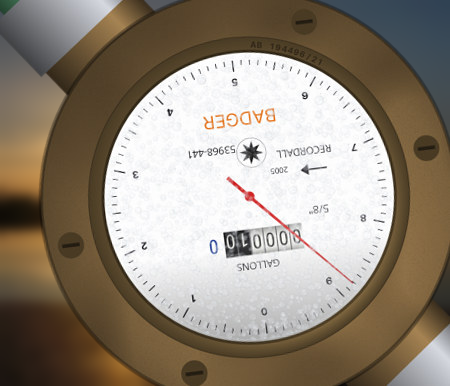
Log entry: 98.8 gal
